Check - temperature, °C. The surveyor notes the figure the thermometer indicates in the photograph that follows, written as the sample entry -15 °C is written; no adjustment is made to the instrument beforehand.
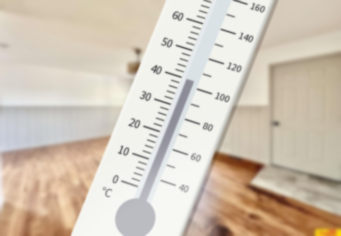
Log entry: 40 °C
